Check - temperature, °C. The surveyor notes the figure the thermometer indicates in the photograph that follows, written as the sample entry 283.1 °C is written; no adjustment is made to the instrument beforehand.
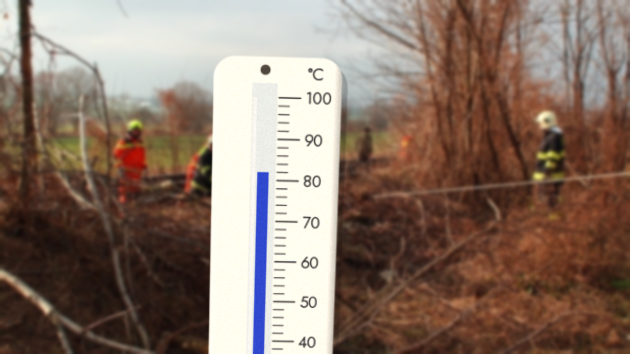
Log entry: 82 °C
